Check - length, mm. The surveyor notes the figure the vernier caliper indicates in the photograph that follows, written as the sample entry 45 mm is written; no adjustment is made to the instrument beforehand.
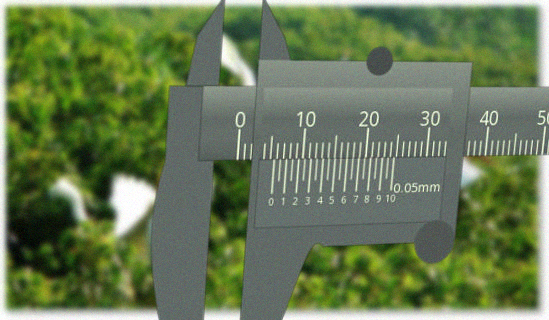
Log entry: 5.6 mm
